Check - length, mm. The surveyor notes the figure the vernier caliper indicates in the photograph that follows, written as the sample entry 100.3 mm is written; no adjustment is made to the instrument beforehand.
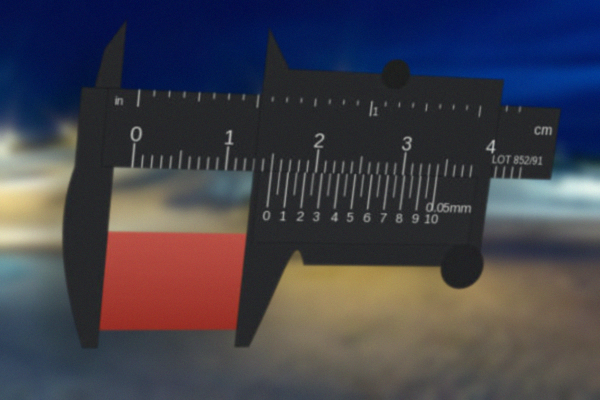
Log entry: 15.0 mm
